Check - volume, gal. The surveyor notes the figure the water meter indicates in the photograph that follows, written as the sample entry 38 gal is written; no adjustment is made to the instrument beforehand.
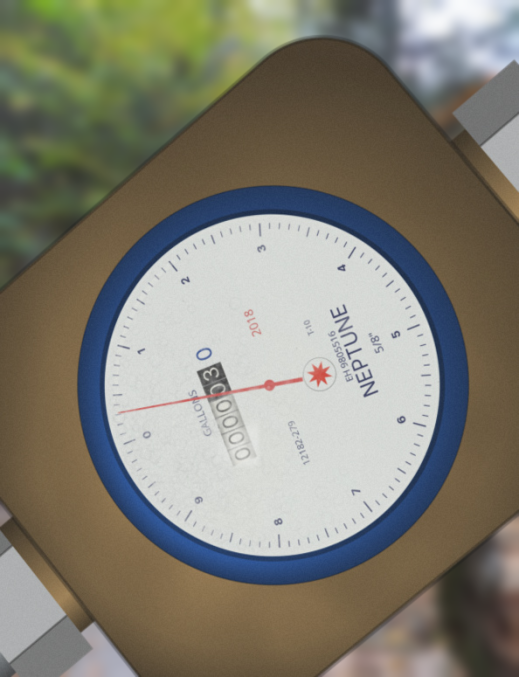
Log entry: 30.3 gal
